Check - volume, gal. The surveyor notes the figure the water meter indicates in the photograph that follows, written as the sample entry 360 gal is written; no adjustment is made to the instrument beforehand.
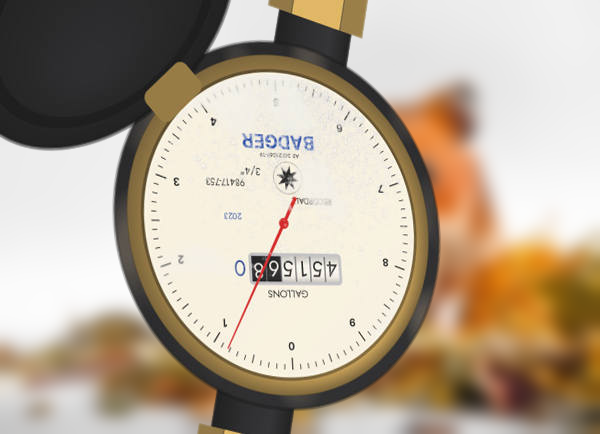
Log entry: 4515680.8 gal
